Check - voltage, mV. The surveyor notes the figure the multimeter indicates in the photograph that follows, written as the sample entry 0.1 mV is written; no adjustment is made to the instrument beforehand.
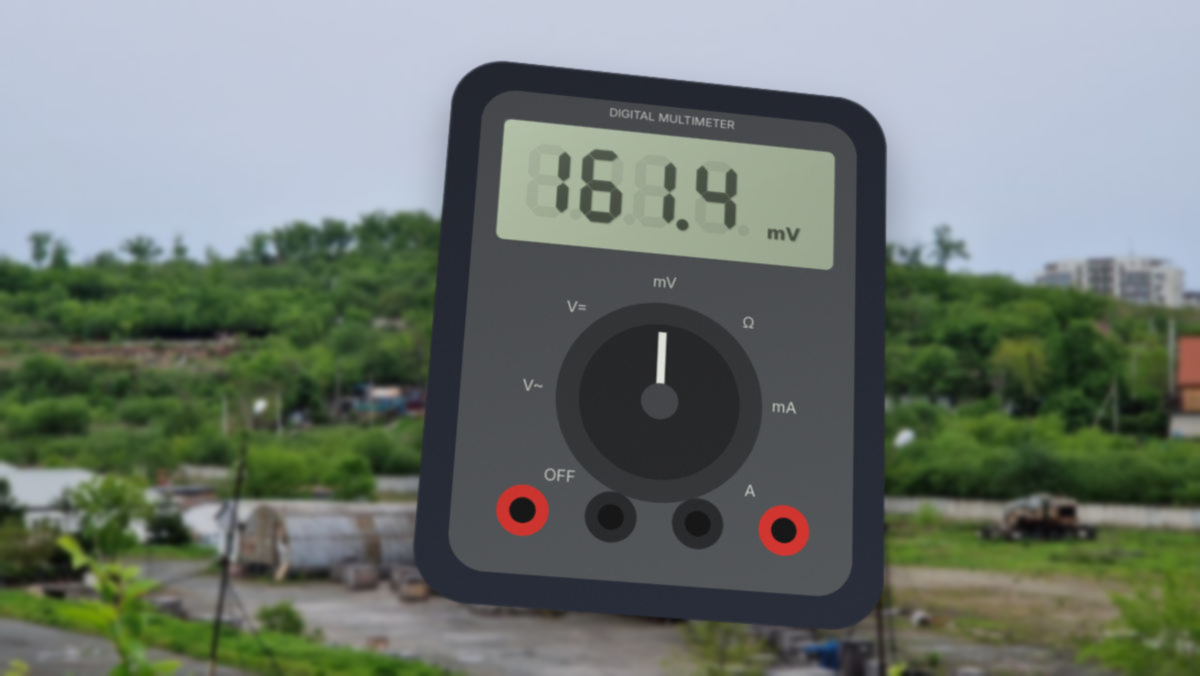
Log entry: 161.4 mV
